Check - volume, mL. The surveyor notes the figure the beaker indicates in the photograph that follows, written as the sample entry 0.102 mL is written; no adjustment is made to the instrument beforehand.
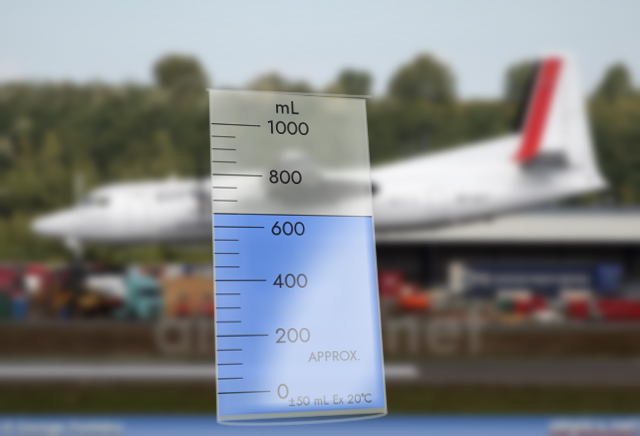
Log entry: 650 mL
